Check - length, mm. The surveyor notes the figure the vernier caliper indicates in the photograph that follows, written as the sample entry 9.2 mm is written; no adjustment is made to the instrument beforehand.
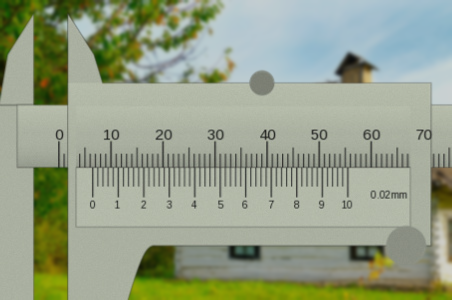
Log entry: 6.5 mm
